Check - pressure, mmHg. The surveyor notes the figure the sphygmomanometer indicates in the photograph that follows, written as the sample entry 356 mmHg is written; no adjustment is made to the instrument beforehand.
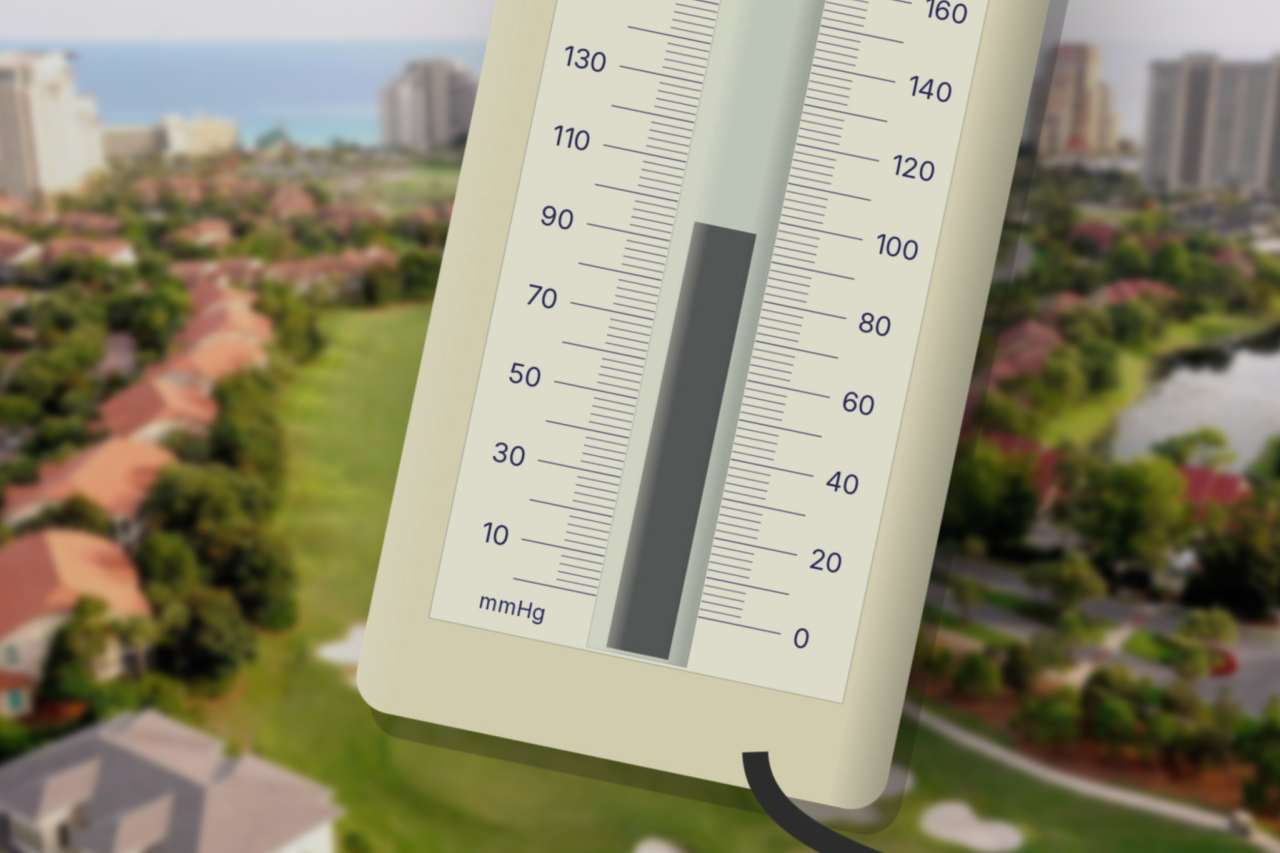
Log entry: 96 mmHg
